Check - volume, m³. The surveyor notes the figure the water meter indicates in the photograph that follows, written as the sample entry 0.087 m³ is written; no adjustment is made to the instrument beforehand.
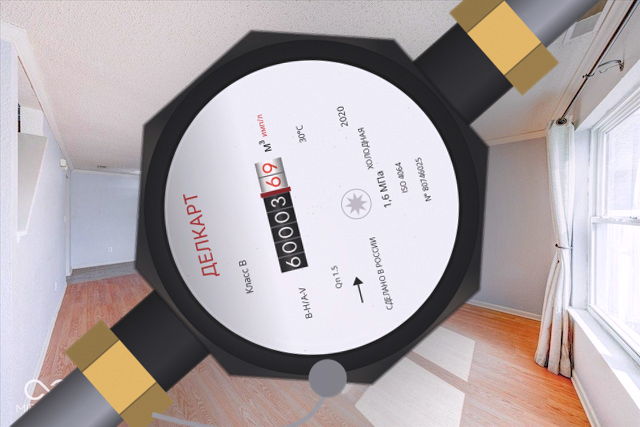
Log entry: 60003.69 m³
